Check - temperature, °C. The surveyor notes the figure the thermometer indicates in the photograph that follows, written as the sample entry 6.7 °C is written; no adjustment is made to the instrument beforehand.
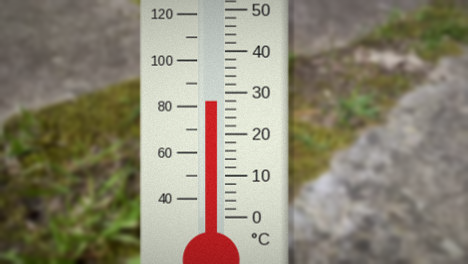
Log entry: 28 °C
